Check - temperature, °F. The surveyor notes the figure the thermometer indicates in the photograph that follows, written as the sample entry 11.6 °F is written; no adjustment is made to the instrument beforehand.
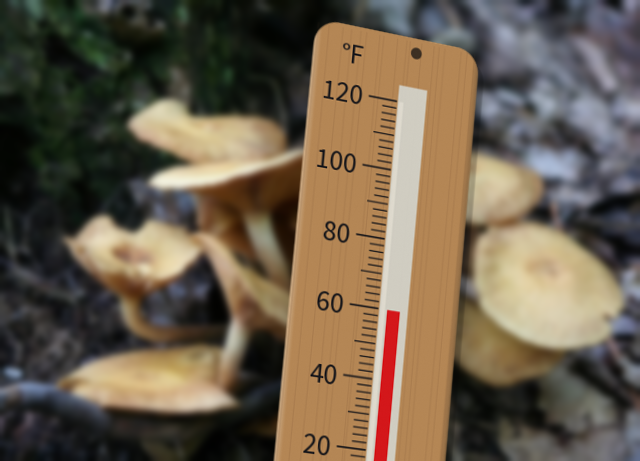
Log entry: 60 °F
